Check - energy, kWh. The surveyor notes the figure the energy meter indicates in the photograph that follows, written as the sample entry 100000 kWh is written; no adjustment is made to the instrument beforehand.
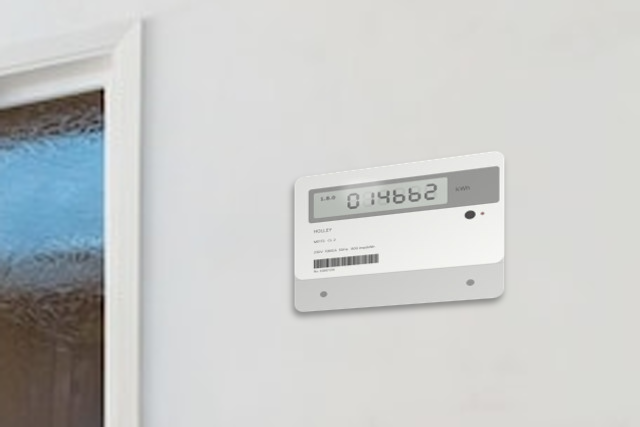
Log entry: 14662 kWh
